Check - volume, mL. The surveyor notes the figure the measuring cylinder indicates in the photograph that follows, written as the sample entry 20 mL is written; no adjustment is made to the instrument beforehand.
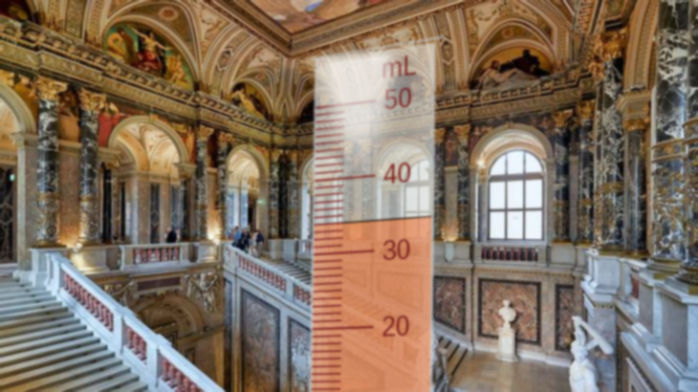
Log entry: 34 mL
